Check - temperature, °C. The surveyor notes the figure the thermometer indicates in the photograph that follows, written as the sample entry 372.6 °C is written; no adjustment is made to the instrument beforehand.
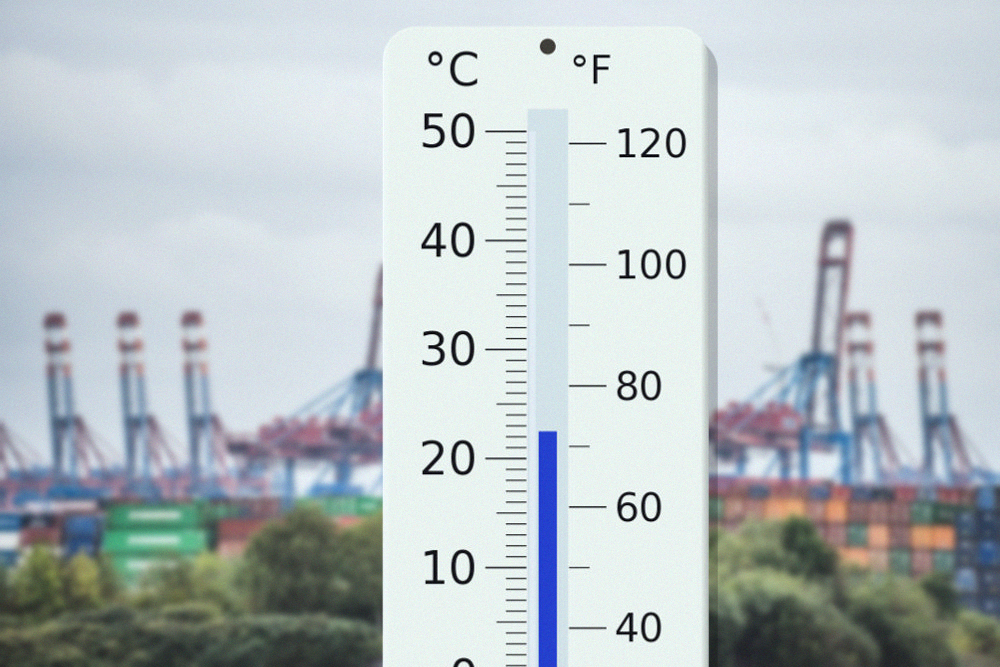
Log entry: 22.5 °C
